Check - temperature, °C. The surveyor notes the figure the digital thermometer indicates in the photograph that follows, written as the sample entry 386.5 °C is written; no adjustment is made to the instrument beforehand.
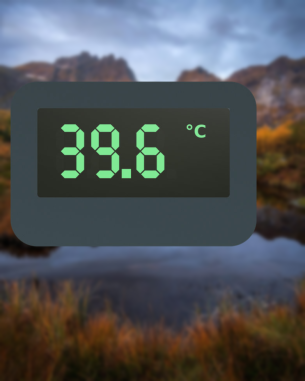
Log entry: 39.6 °C
